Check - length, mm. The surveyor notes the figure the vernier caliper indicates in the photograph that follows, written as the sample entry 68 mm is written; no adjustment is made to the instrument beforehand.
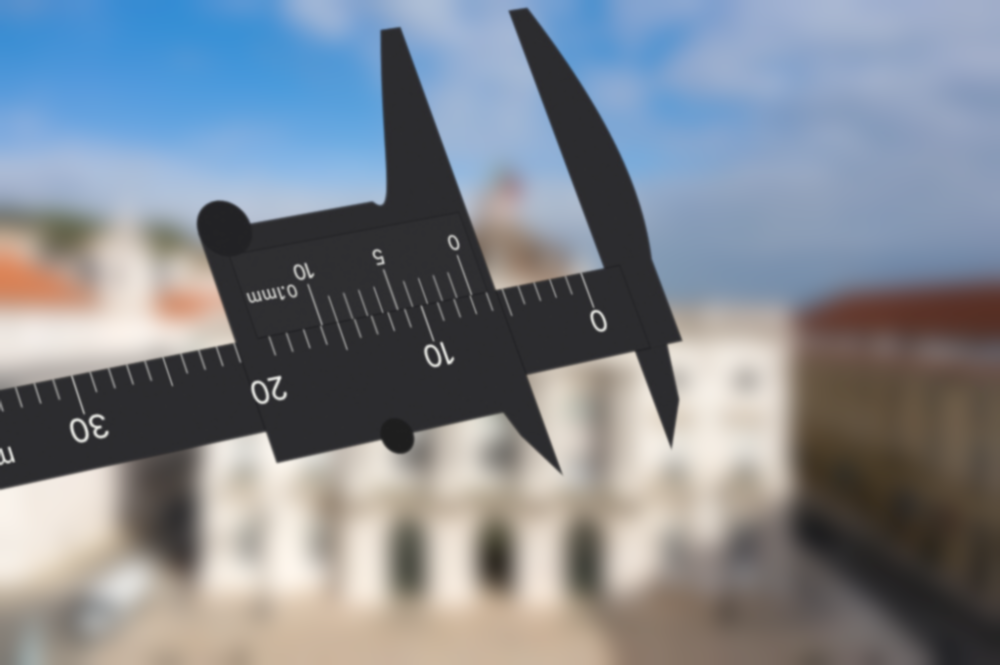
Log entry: 6.9 mm
